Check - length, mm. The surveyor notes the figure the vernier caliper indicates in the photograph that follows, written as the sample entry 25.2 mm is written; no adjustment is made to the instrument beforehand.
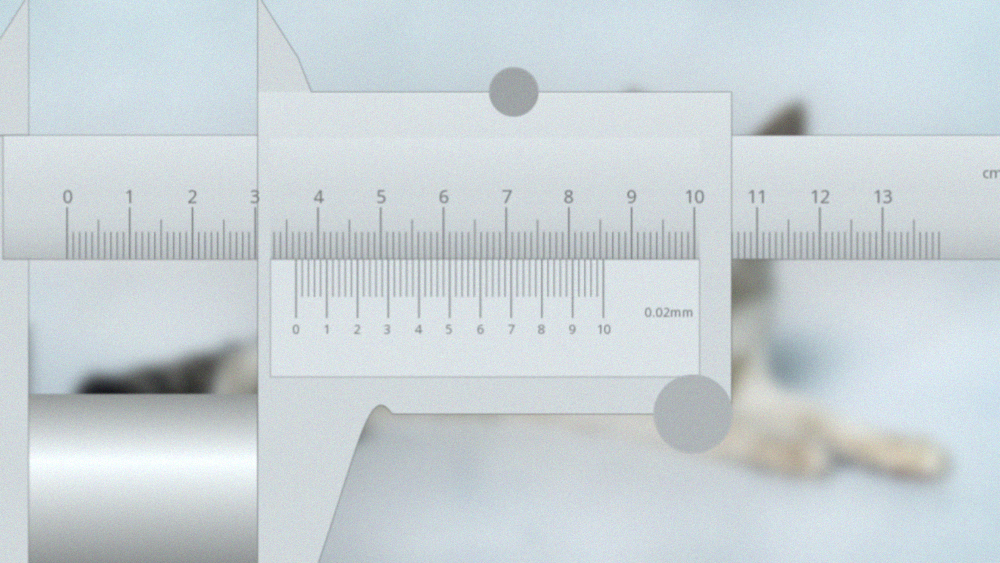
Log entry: 36.5 mm
